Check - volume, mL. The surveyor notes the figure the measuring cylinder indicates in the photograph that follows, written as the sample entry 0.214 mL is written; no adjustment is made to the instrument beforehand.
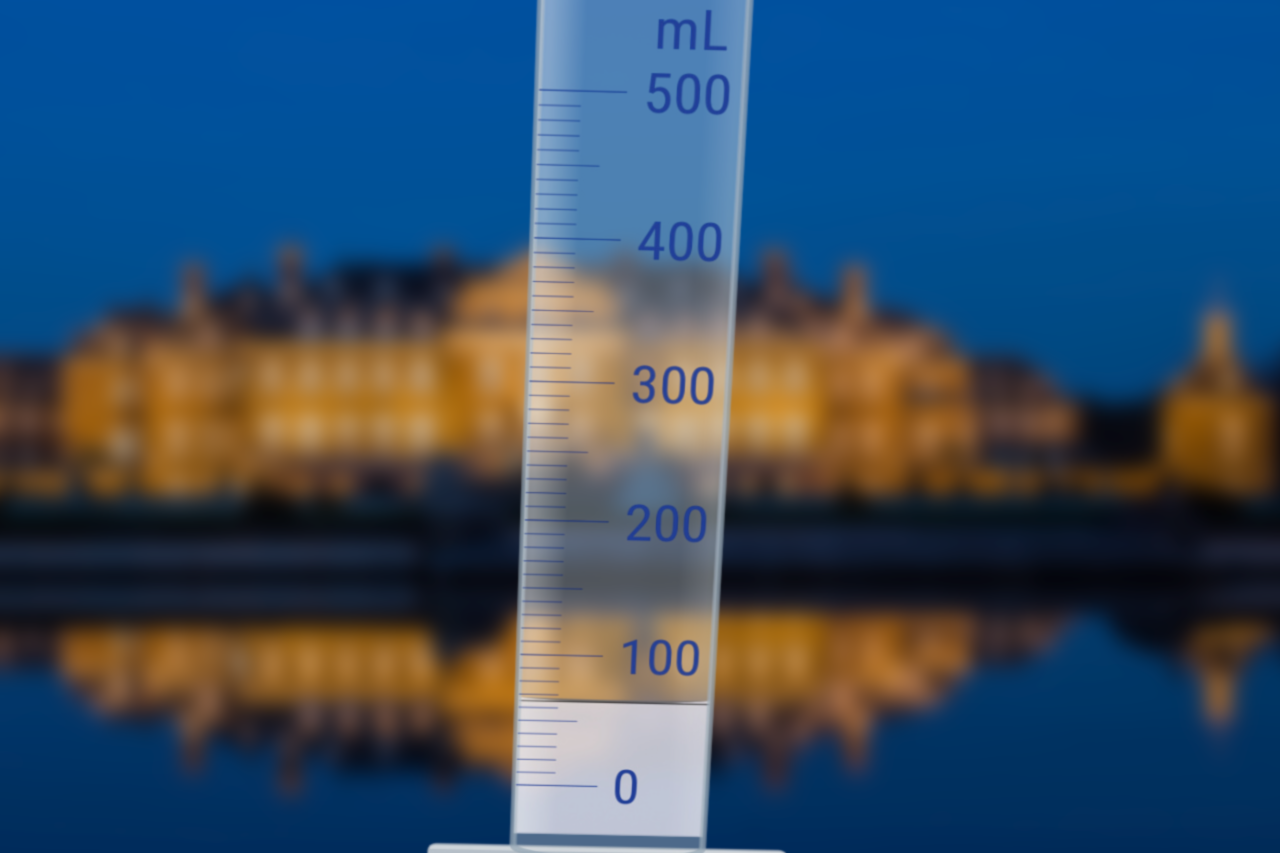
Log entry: 65 mL
